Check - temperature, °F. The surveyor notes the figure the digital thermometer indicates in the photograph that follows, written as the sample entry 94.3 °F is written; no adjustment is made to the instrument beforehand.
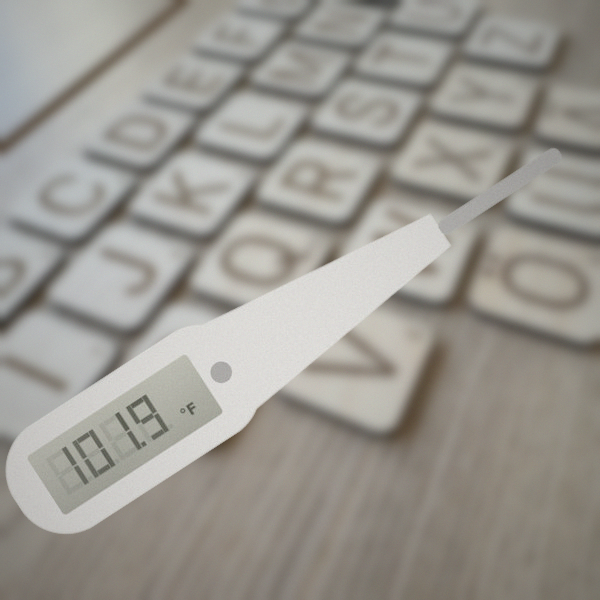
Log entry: 101.9 °F
